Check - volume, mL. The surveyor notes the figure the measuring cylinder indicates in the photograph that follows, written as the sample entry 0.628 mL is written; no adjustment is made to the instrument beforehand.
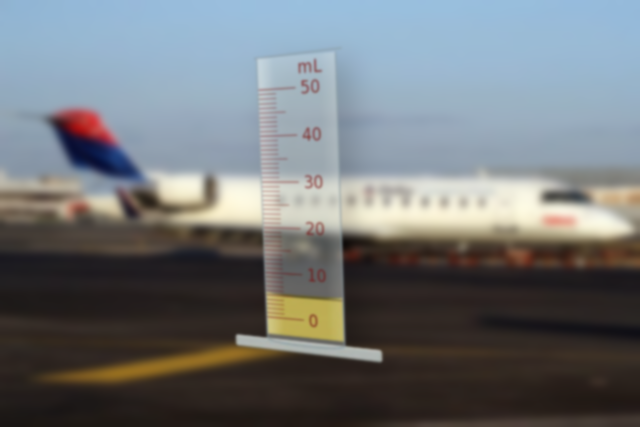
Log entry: 5 mL
